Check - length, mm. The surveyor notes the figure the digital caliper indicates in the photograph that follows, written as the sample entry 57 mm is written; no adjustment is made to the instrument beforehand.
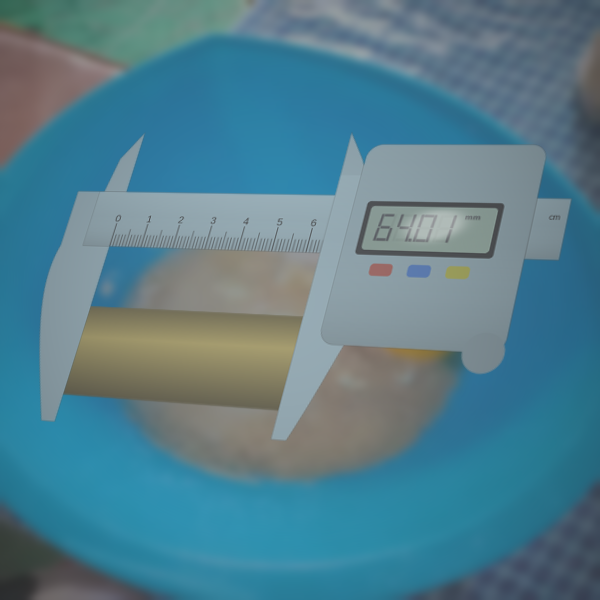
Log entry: 64.01 mm
